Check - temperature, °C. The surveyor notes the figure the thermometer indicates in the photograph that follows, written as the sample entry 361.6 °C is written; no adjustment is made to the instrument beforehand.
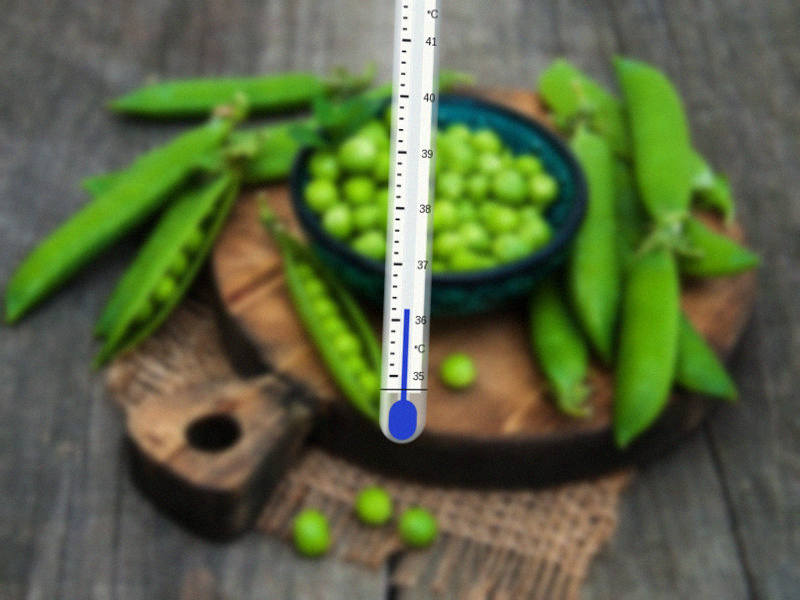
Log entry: 36.2 °C
